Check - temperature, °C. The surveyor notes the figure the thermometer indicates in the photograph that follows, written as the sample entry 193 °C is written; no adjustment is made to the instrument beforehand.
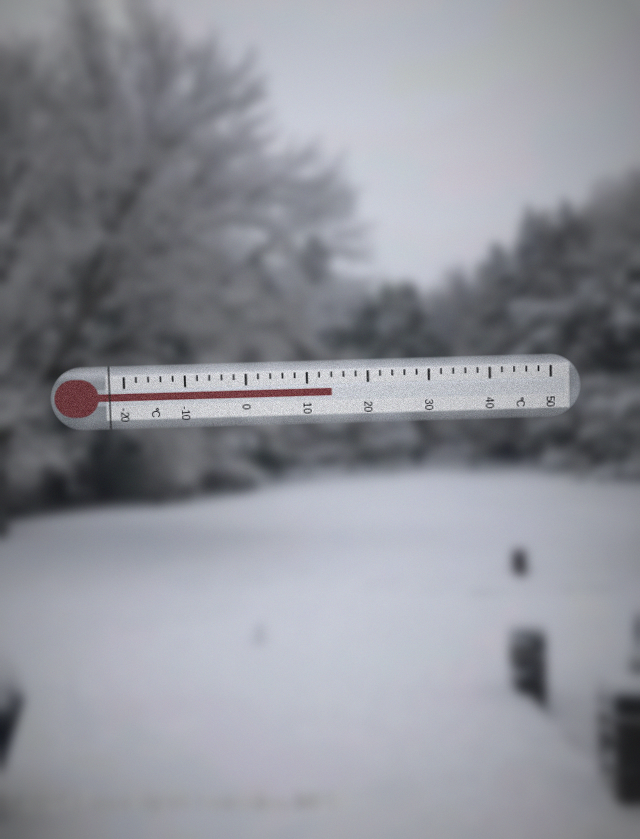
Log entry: 14 °C
